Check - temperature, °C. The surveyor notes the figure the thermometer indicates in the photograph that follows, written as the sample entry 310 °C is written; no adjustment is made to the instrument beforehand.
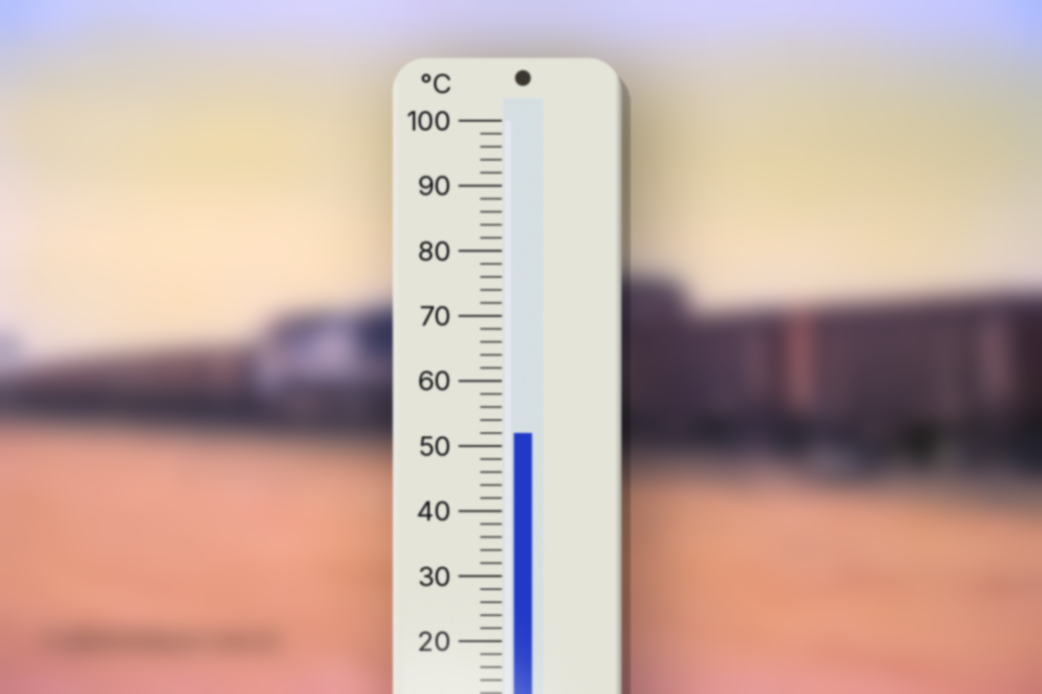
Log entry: 52 °C
